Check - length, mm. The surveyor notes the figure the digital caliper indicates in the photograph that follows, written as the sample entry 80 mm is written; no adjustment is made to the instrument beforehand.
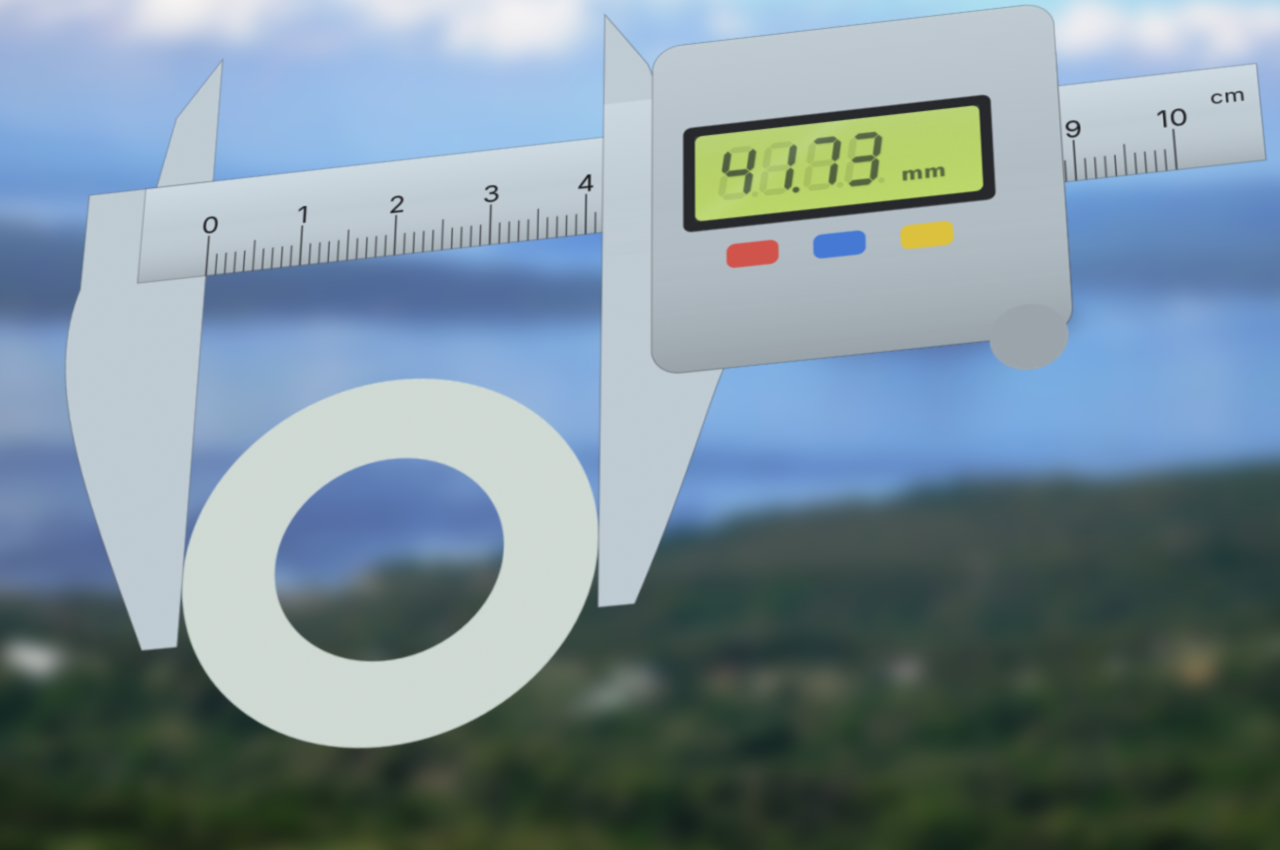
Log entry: 41.73 mm
